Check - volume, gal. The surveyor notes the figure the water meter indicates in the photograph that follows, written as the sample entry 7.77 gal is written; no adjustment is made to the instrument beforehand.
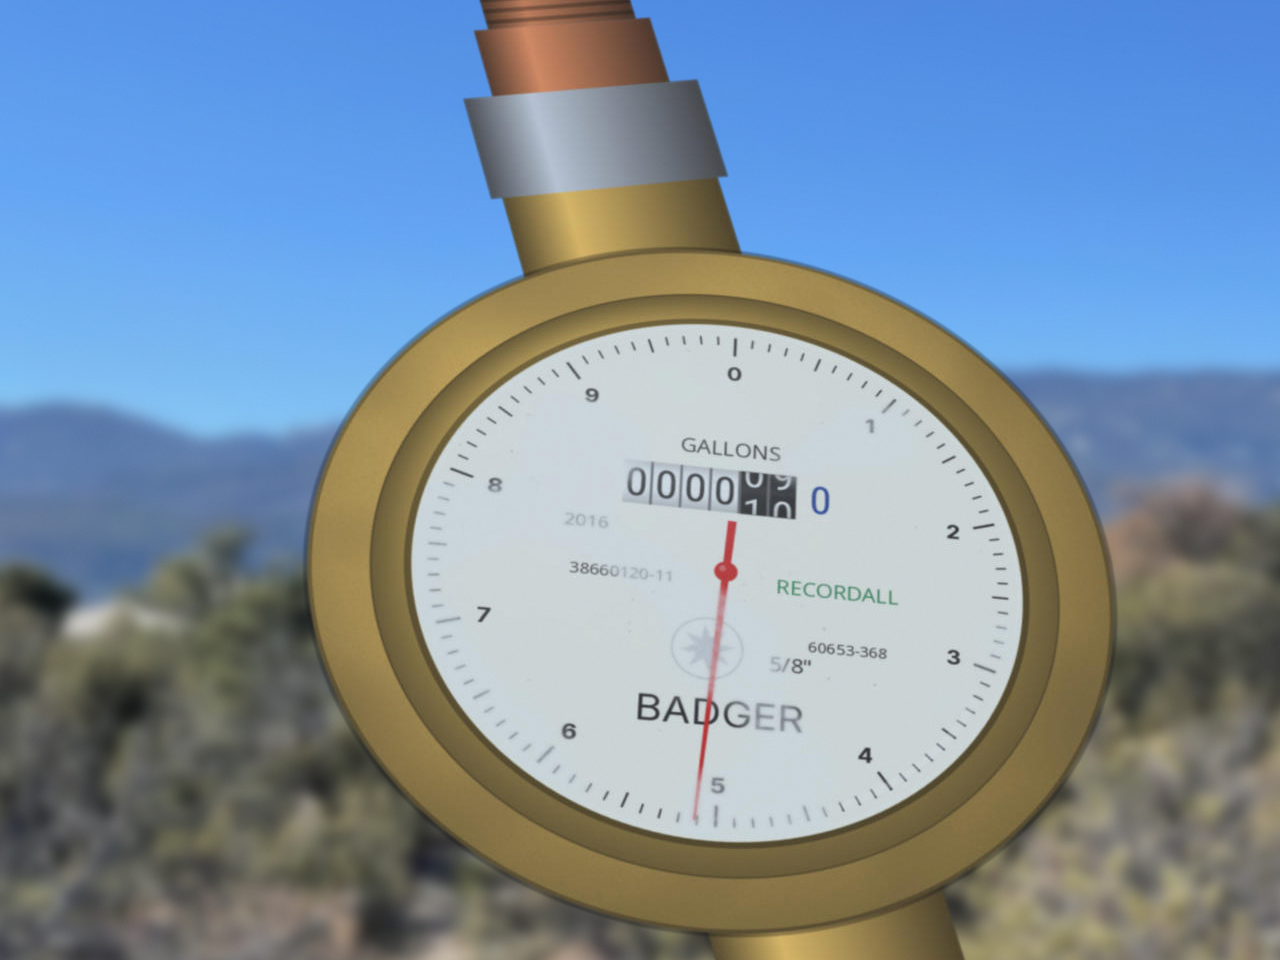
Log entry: 95.1 gal
